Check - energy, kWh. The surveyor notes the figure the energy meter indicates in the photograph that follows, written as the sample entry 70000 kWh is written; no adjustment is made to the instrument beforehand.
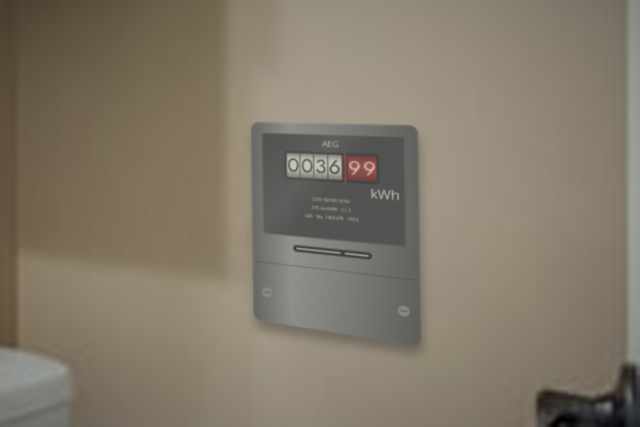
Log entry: 36.99 kWh
